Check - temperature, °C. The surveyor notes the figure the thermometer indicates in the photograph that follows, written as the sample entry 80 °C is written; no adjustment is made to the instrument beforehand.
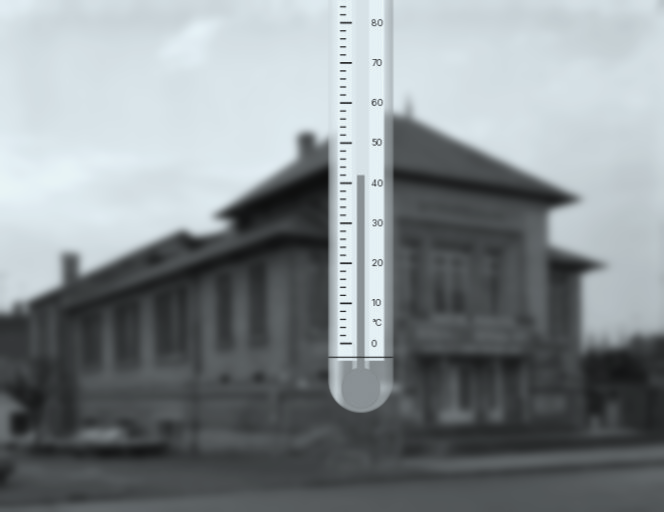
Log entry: 42 °C
